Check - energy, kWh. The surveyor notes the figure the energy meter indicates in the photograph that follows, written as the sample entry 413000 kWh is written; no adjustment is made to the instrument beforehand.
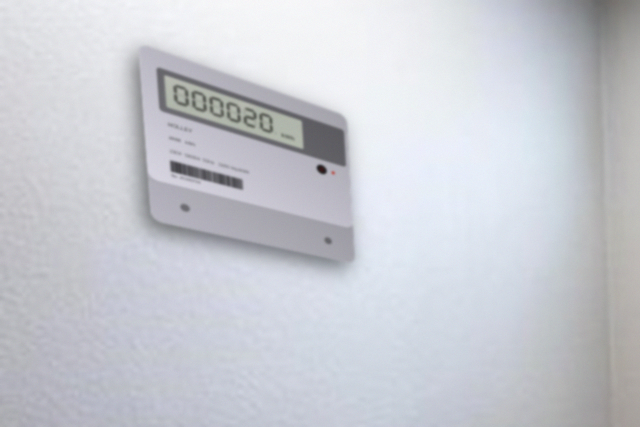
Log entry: 20 kWh
